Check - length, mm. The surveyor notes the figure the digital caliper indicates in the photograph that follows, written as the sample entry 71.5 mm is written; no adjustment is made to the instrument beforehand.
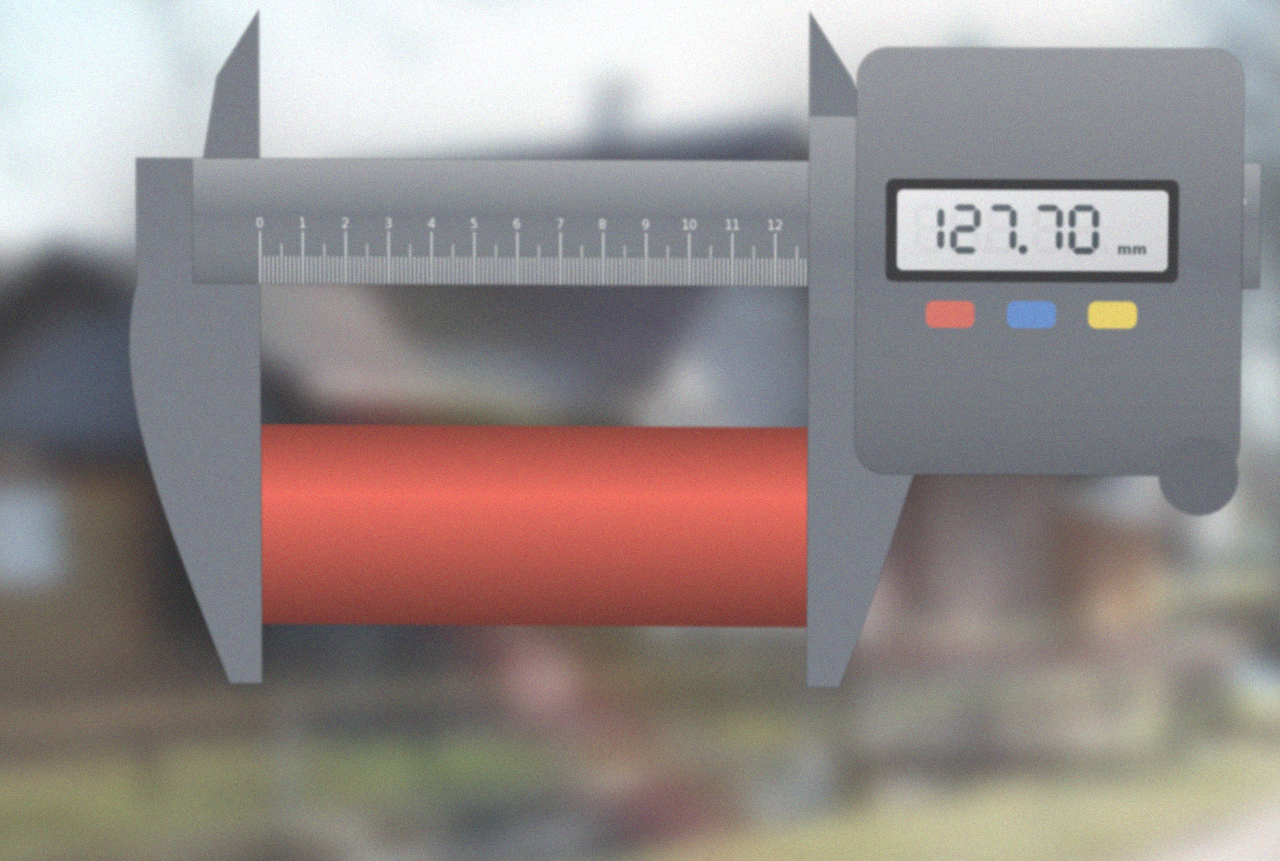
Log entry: 127.70 mm
